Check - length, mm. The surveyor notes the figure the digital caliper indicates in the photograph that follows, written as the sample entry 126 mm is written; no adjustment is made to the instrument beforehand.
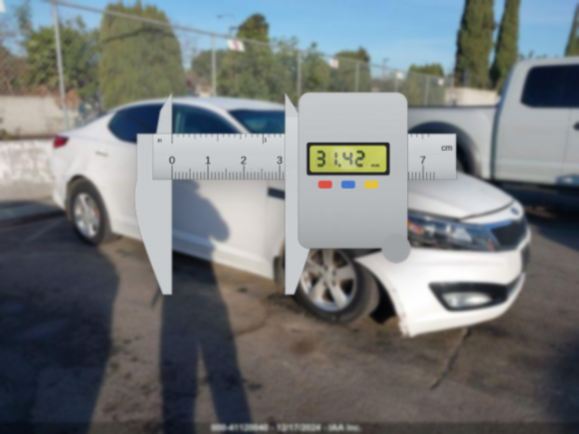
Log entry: 31.42 mm
